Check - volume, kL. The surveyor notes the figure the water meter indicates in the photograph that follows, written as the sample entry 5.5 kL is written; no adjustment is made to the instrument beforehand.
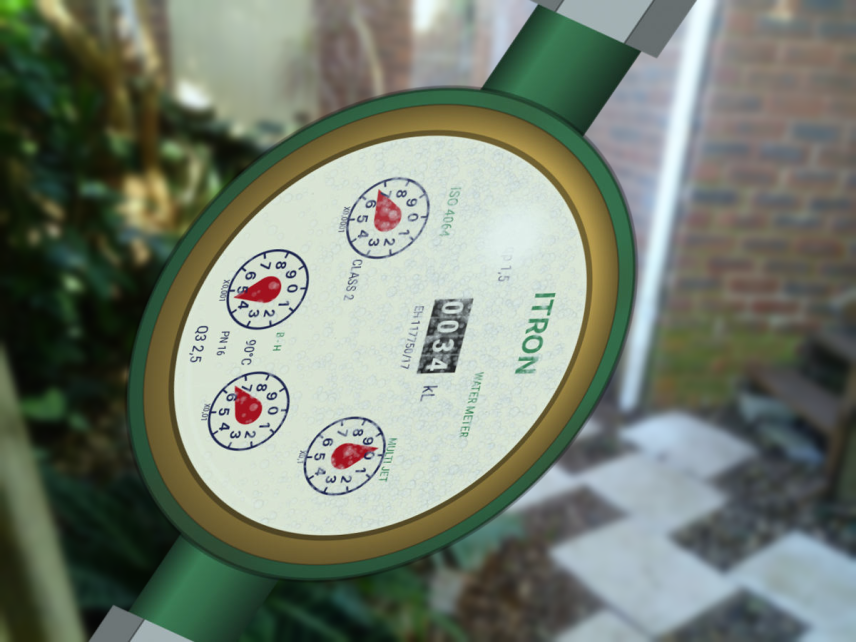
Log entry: 33.9646 kL
